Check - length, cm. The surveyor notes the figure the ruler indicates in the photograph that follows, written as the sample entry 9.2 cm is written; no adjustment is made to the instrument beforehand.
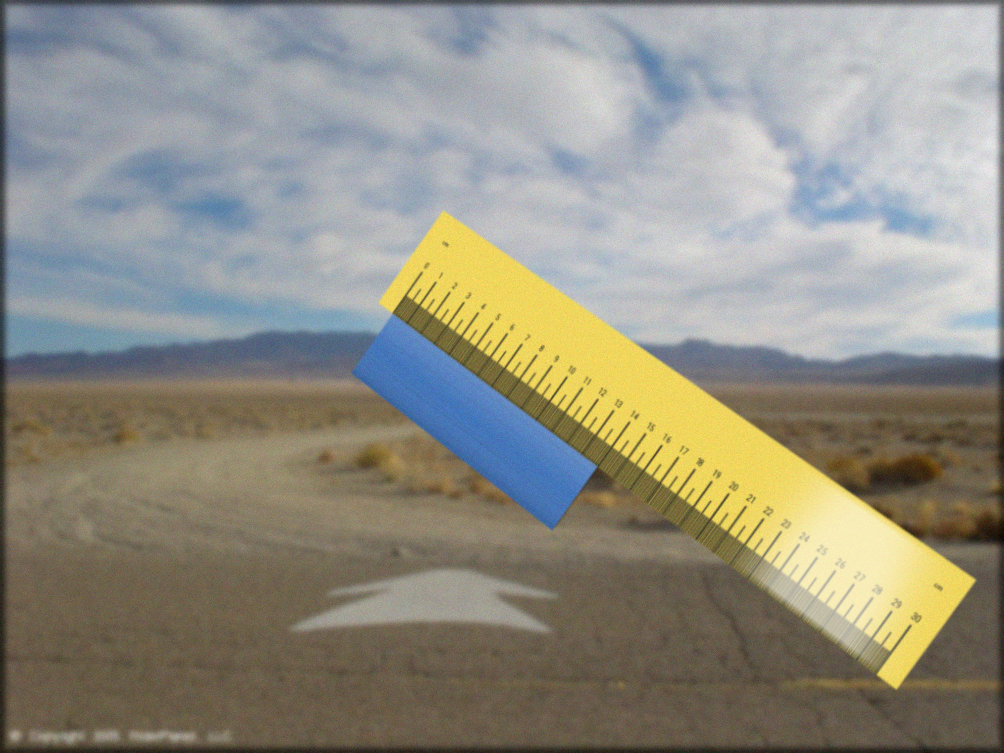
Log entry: 14 cm
